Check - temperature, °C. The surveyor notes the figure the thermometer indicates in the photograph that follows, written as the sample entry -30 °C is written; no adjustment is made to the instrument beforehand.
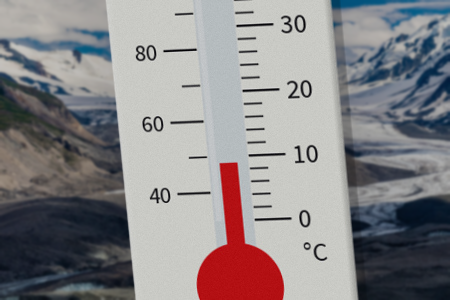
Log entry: 9 °C
